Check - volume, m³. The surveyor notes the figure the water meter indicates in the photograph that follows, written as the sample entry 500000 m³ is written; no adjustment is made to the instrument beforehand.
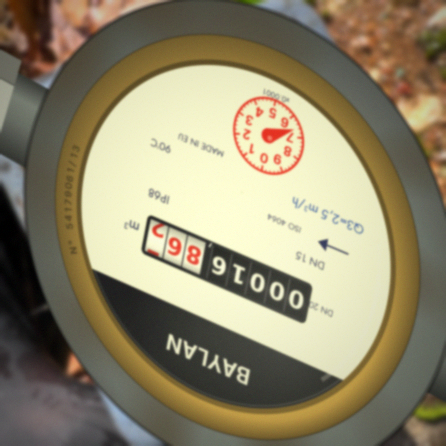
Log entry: 16.8616 m³
